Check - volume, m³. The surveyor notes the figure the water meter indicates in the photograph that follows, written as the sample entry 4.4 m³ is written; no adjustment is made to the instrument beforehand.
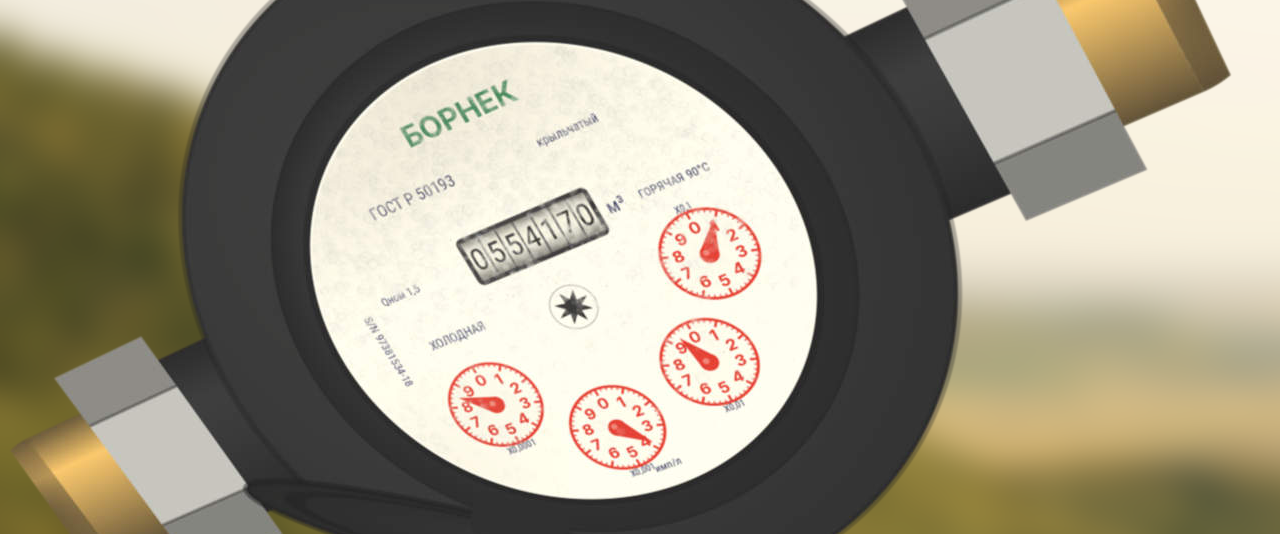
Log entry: 554170.0938 m³
